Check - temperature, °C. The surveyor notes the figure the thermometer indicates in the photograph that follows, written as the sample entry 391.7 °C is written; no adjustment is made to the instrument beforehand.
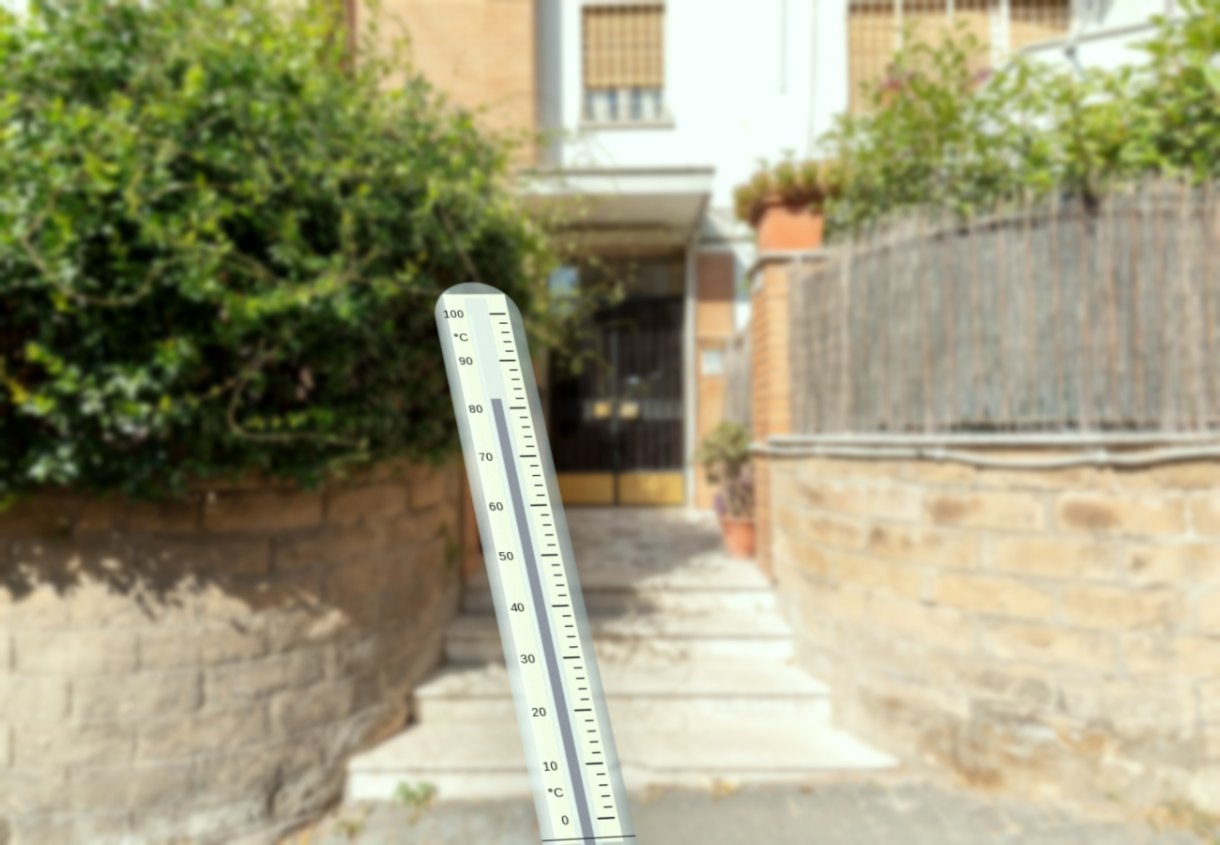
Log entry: 82 °C
